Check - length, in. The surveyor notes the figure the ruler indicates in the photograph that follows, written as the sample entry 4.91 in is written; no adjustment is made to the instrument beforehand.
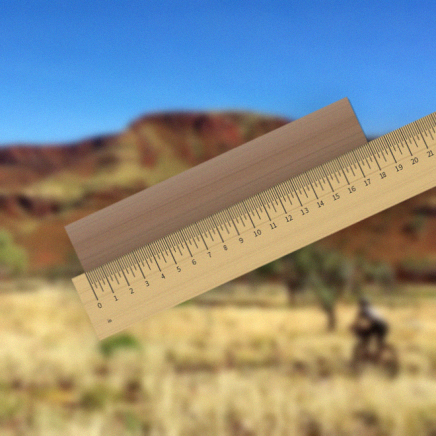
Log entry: 18 in
